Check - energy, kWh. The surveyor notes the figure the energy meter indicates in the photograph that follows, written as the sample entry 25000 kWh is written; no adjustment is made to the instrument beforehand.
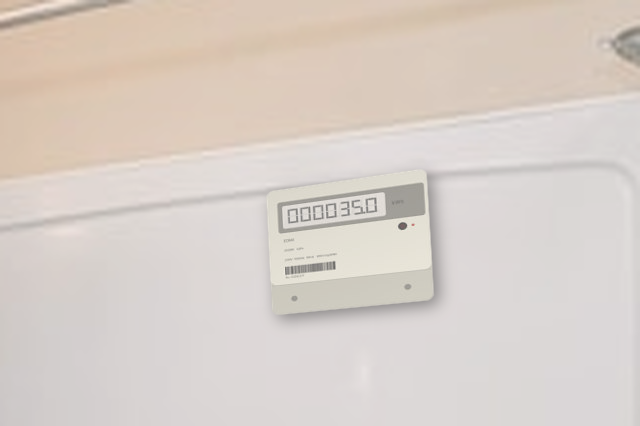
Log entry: 35.0 kWh
